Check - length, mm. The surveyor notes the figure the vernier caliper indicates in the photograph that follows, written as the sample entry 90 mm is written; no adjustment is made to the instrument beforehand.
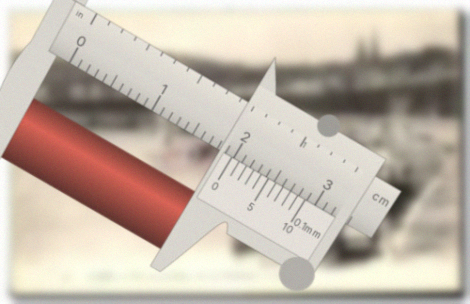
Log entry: 19.8 mm
